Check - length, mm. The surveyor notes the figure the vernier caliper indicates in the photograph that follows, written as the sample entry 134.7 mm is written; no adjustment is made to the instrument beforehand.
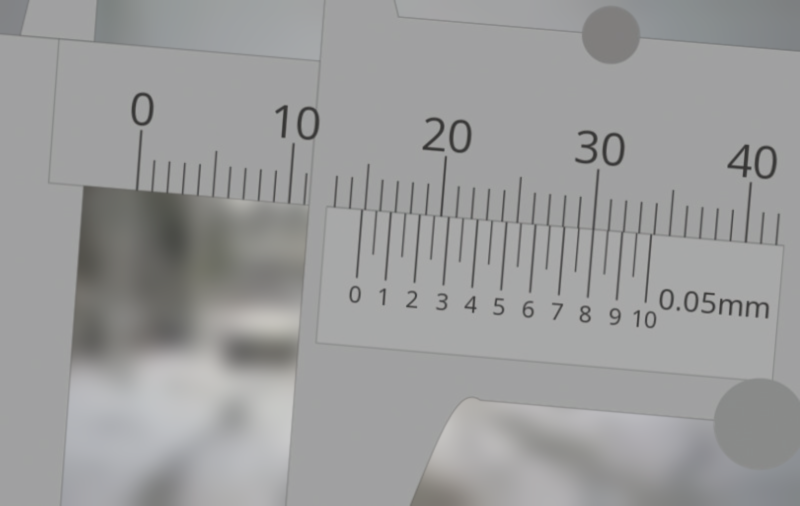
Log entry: 14.8 mm
